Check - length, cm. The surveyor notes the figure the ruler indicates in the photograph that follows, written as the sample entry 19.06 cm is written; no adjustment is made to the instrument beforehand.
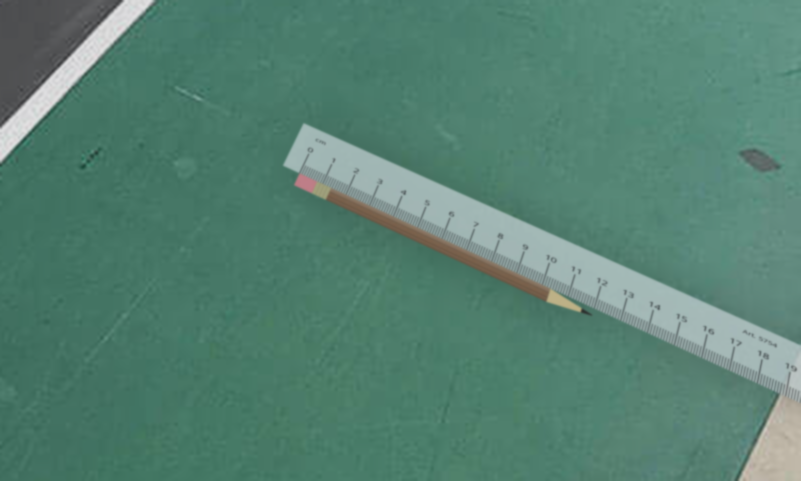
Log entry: 12 cm
